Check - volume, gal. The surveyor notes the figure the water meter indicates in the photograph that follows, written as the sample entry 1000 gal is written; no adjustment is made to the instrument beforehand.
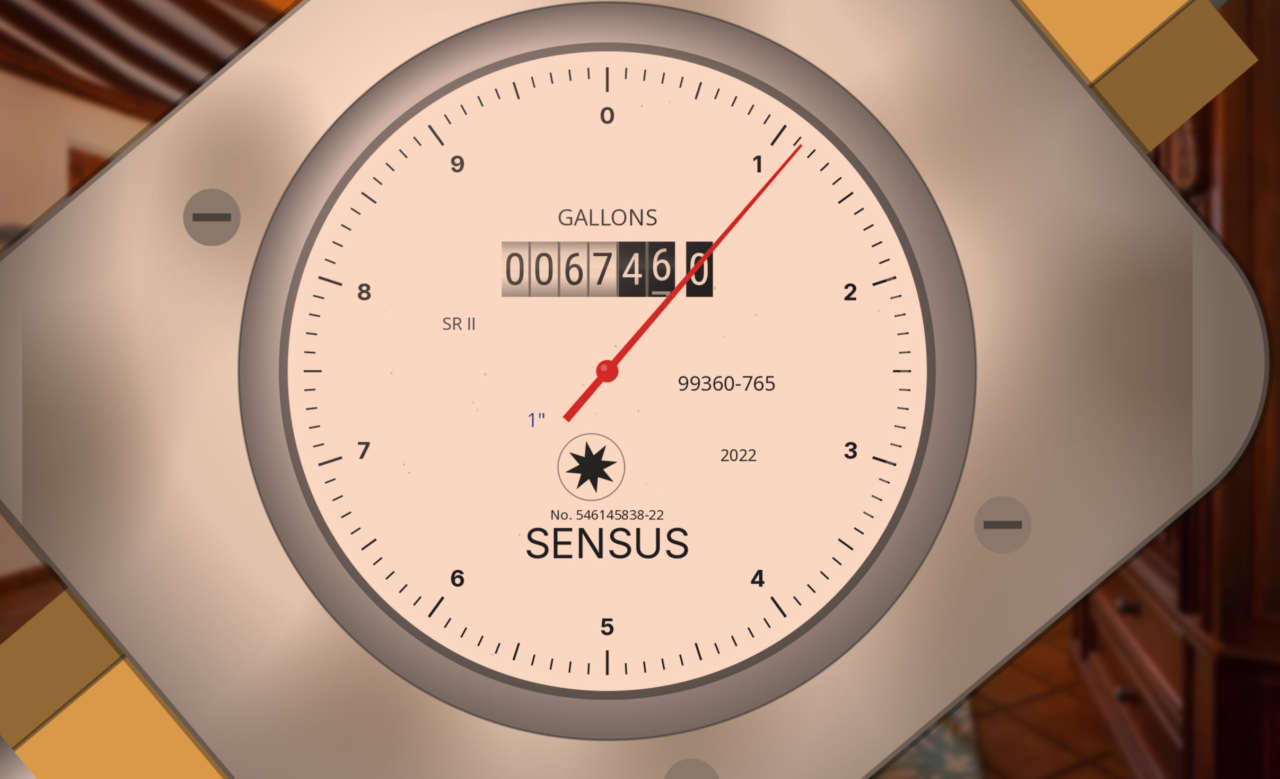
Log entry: 67461.1 gal
